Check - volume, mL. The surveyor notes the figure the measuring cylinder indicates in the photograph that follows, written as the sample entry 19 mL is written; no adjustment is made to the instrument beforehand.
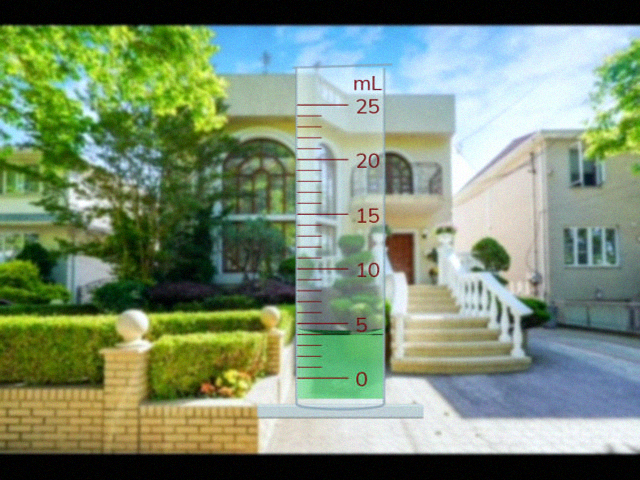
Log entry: 4 mL
